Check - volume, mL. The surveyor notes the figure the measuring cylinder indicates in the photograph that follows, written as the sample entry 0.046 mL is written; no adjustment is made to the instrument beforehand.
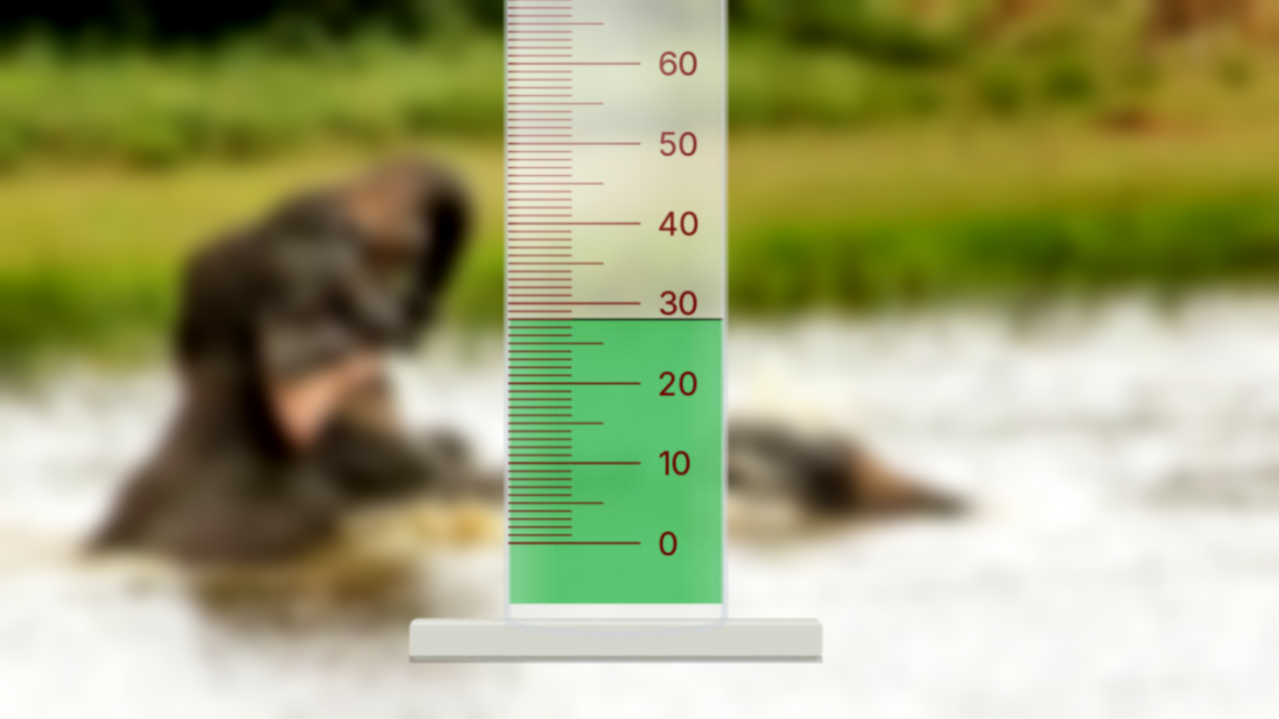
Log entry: 28 mL
